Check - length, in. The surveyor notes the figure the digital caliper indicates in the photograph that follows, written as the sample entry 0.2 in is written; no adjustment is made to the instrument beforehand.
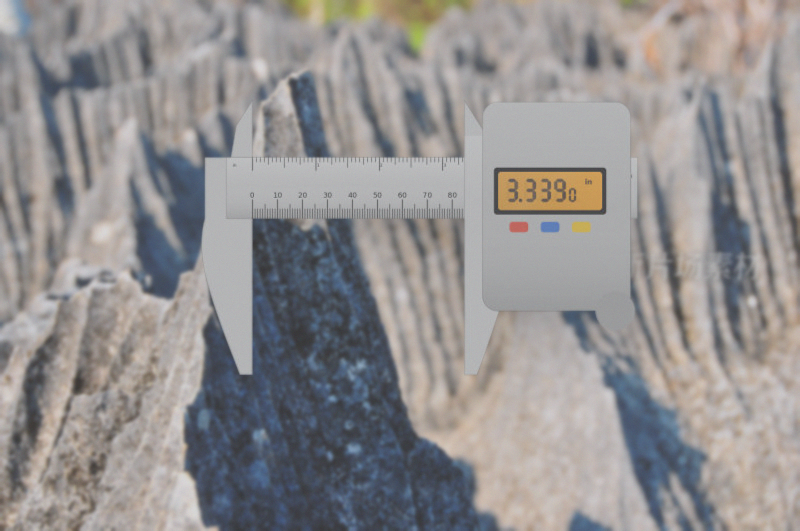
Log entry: 3.3390 in
